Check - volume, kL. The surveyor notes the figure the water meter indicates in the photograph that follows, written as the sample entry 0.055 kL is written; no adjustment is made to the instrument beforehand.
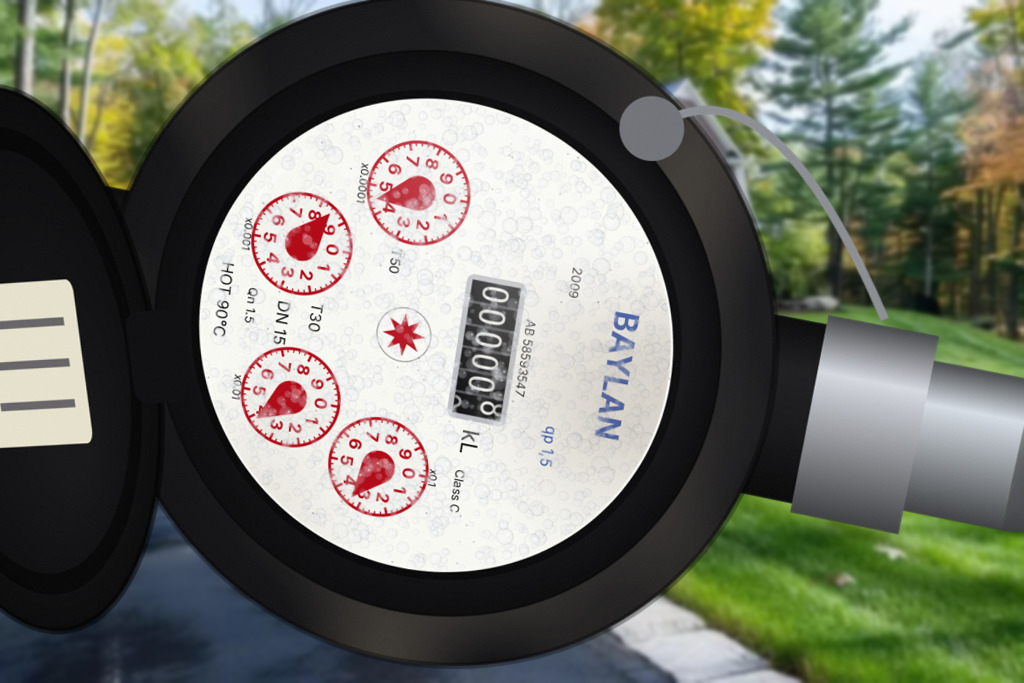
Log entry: 8.3384 kL
